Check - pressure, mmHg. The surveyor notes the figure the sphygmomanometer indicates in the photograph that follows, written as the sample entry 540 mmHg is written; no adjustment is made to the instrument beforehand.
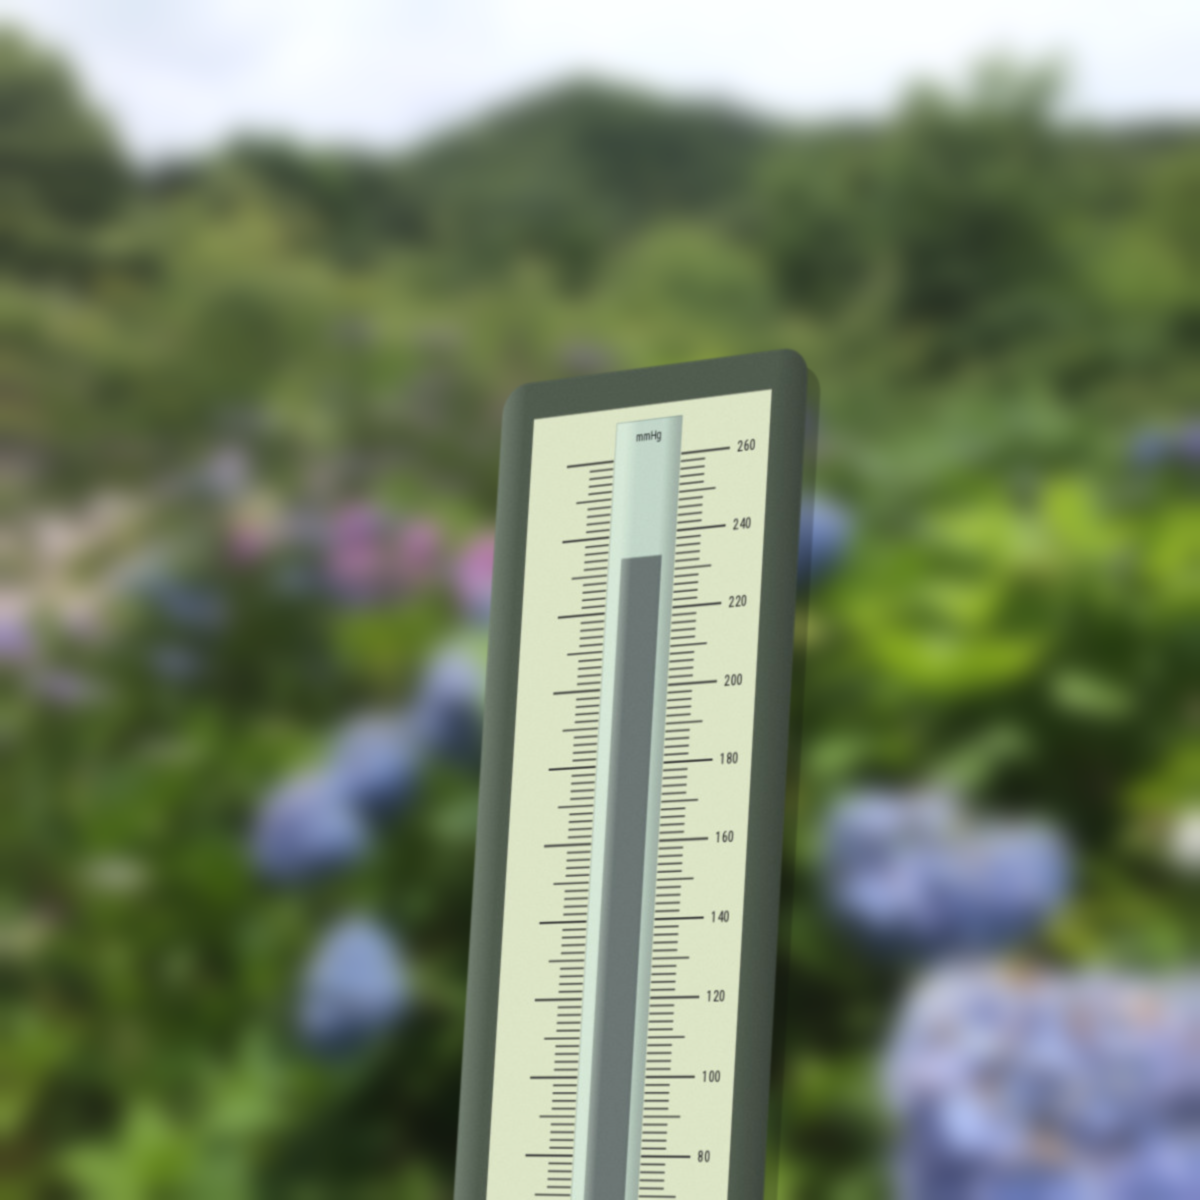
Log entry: 234 mmHg
